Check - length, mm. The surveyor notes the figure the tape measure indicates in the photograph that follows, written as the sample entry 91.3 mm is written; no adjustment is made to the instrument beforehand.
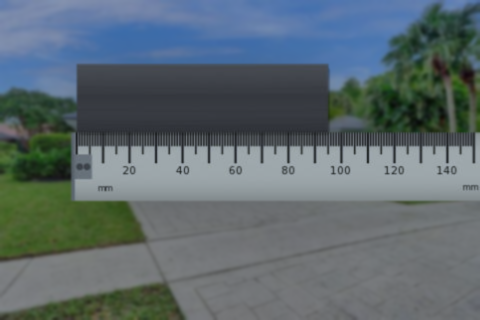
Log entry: 95 mm
